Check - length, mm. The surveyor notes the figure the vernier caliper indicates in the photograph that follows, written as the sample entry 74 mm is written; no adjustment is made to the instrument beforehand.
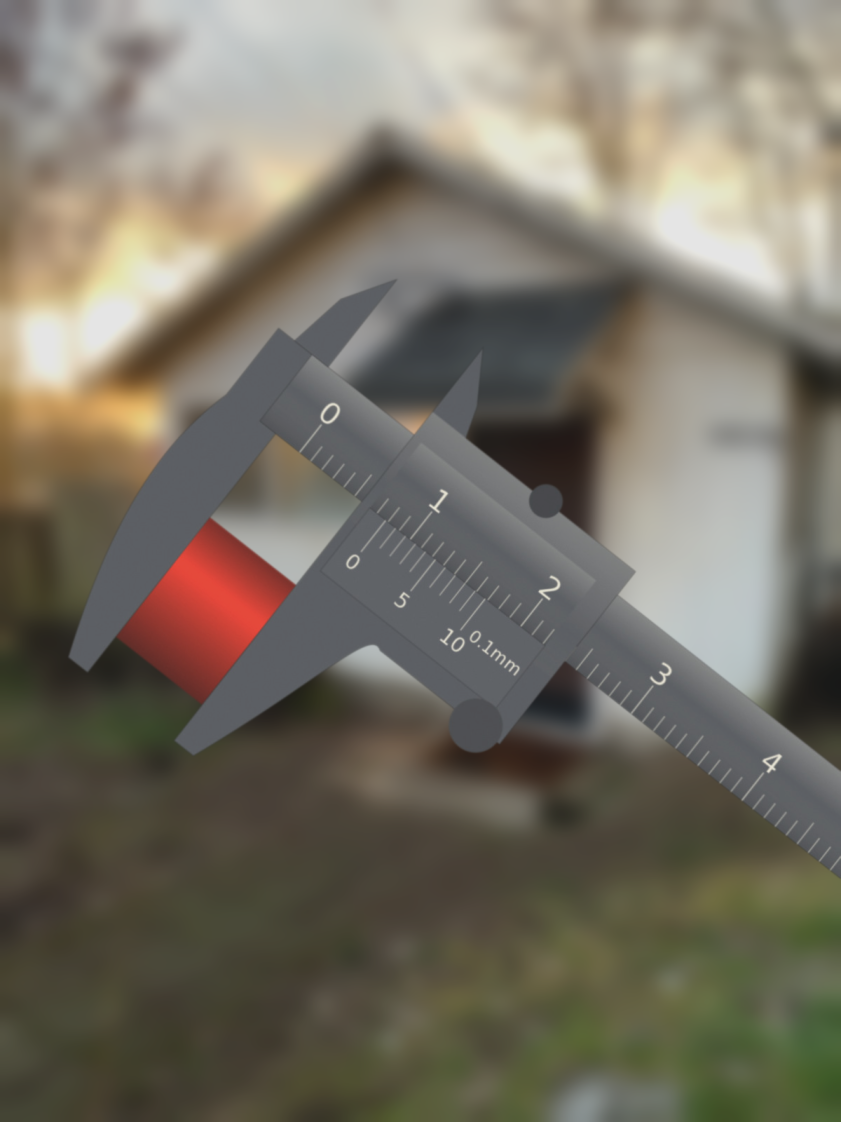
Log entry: 7.8 mm
